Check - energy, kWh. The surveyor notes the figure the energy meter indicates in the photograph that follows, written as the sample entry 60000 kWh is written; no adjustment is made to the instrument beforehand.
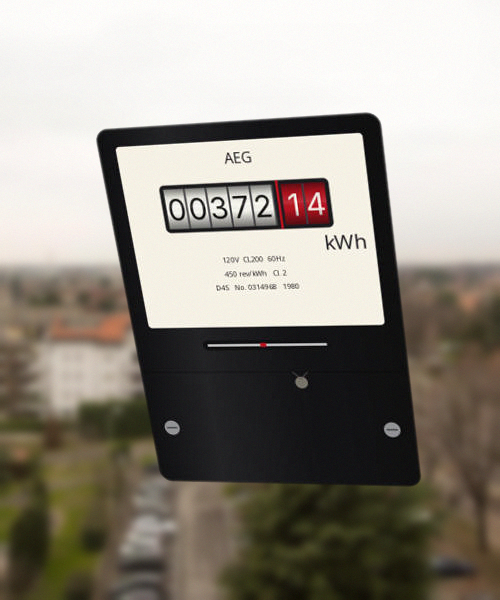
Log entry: 372.14 kWh
